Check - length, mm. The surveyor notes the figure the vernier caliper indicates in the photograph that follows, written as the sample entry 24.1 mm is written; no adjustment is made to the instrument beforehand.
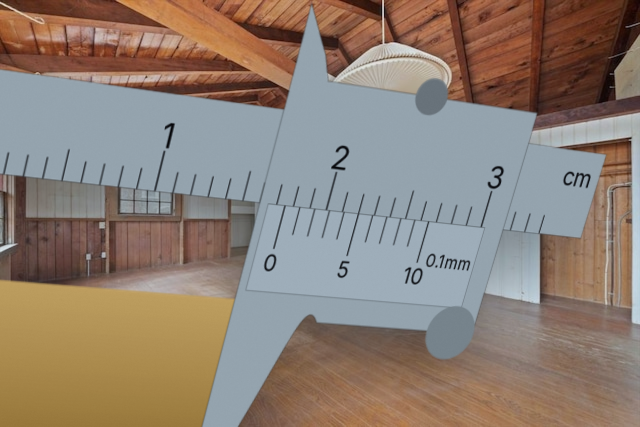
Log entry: 17.5 mm
